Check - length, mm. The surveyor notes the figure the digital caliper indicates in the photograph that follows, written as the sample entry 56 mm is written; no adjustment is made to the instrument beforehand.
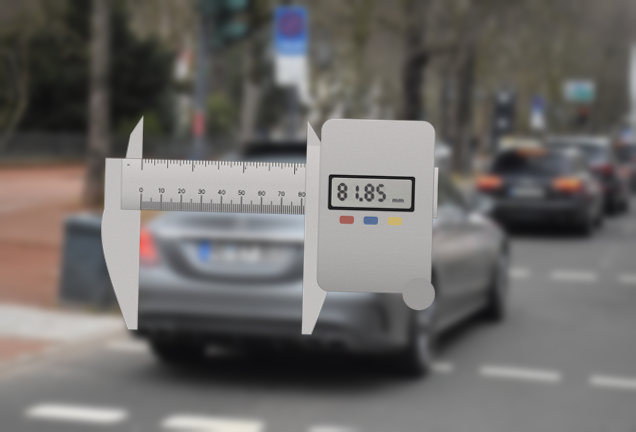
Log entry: 81.85 mm
